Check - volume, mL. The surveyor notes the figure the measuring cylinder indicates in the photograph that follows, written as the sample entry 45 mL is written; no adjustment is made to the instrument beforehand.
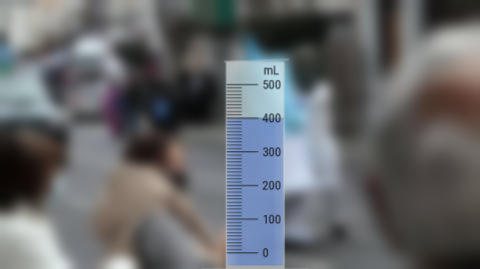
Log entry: 400 mL
